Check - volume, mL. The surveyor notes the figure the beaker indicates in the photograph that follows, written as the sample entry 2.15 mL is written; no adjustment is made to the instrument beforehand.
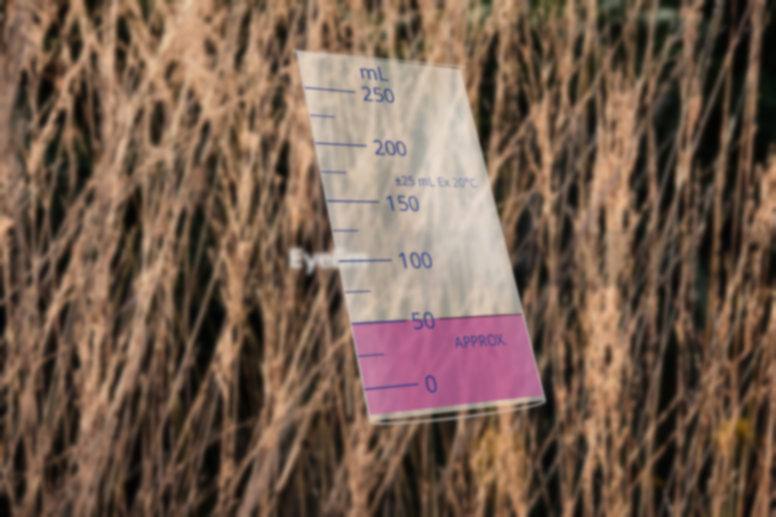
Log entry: 50 mL
